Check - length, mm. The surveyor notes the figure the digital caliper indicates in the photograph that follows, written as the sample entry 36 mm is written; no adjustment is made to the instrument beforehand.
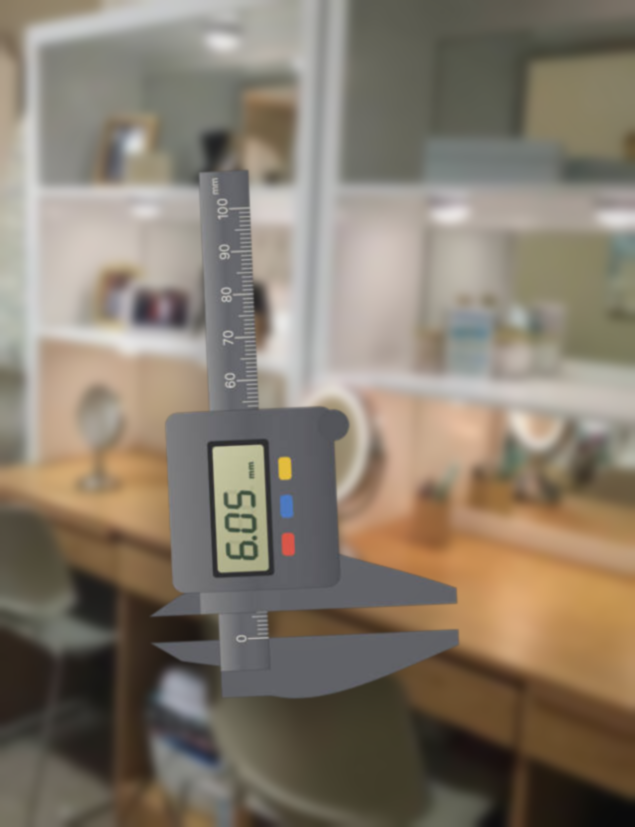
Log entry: 6.05 mm
